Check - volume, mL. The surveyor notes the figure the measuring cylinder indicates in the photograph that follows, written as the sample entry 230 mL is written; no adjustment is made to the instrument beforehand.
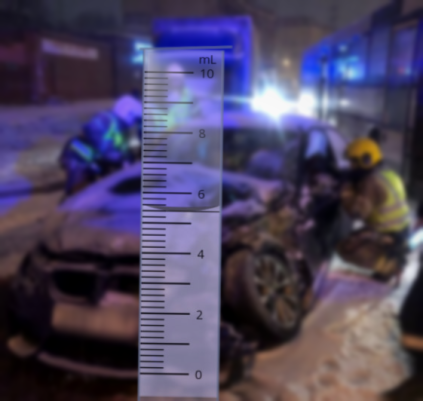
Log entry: 5.4 mL
